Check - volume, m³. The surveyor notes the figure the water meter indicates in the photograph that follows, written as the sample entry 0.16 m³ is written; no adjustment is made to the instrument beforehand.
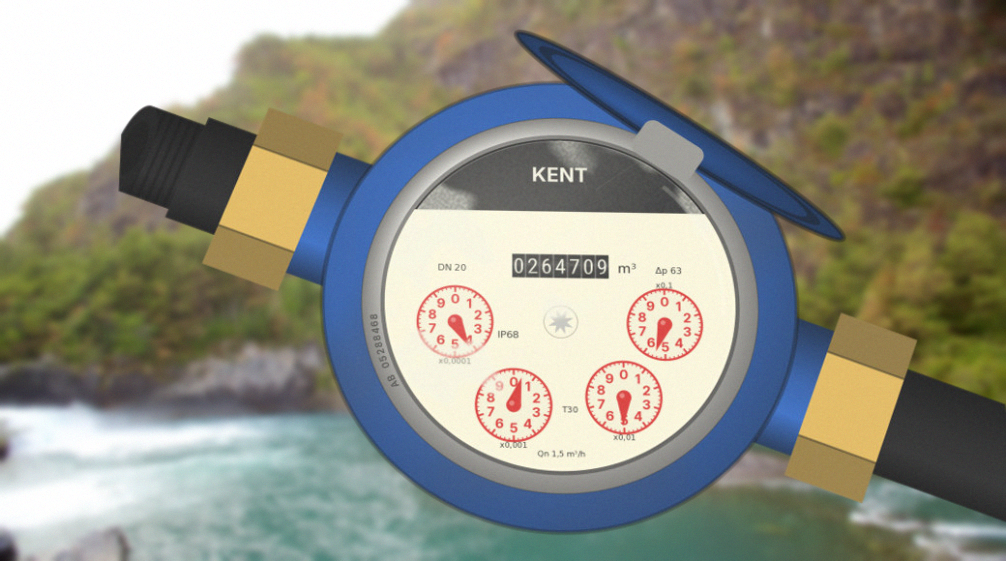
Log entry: 264709.5504 m³
